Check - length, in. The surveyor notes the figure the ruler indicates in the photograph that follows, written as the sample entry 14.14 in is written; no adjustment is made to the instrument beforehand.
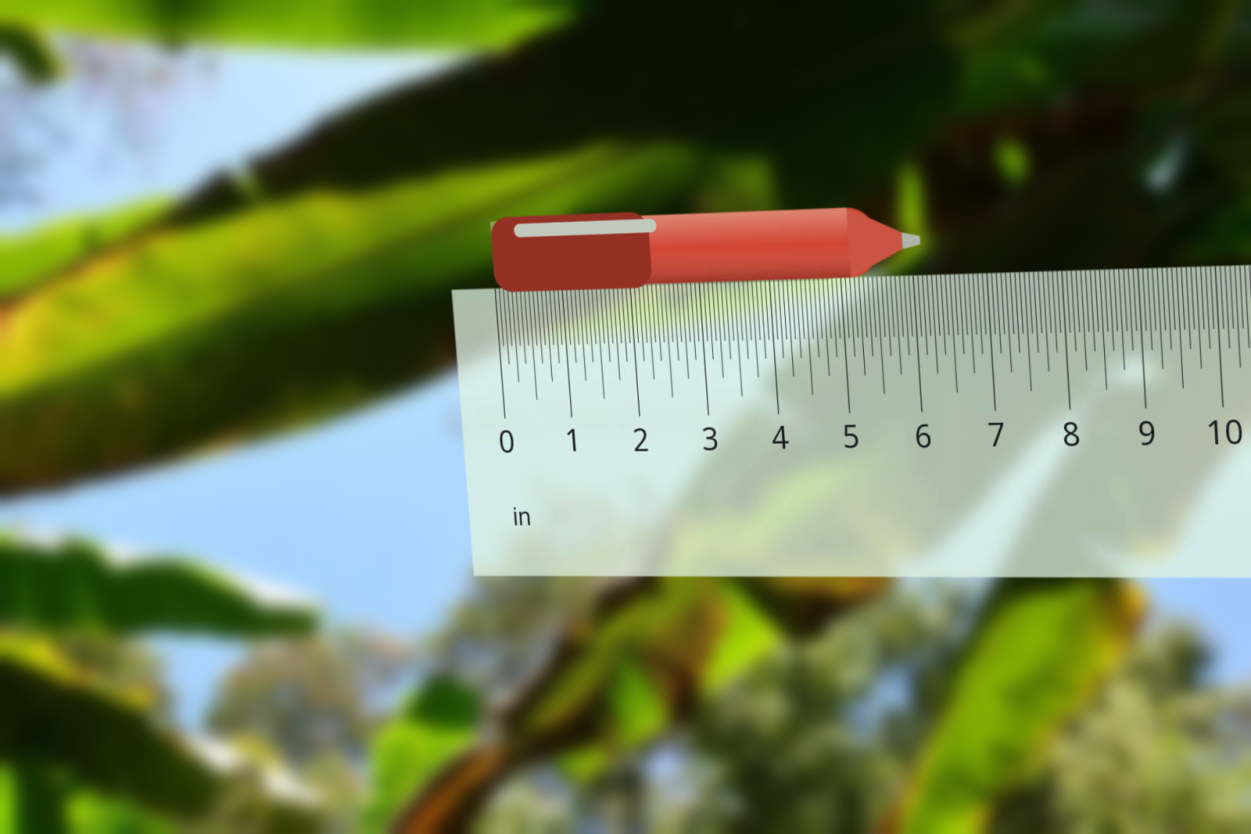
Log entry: 6.125 in
